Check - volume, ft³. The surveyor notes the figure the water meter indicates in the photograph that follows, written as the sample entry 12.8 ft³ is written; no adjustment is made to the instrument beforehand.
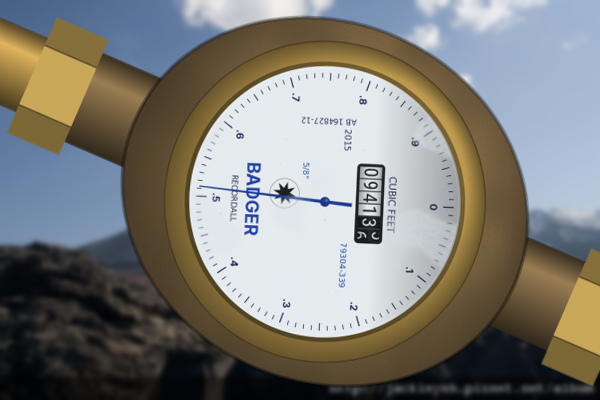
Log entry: 94135.51 ft³
